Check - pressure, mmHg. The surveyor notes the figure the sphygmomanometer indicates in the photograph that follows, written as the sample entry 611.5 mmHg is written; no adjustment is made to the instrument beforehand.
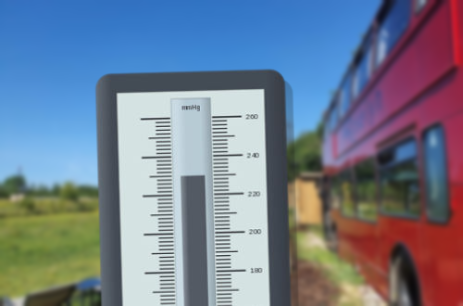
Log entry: 230 mmHg
